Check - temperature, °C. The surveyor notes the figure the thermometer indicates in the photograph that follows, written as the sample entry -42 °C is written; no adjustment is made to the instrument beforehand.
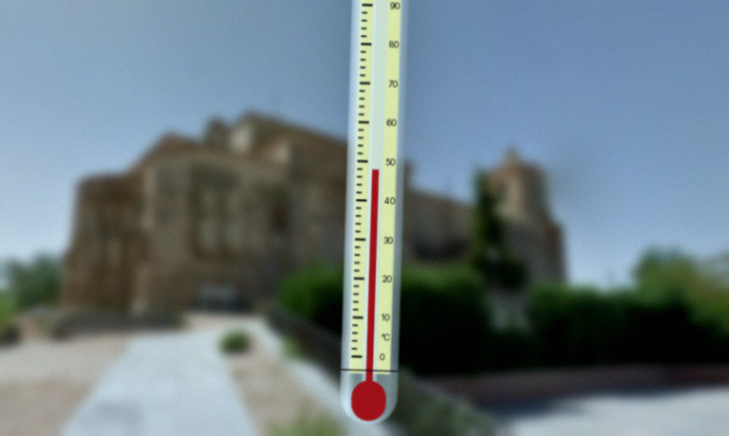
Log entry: 48 °C
